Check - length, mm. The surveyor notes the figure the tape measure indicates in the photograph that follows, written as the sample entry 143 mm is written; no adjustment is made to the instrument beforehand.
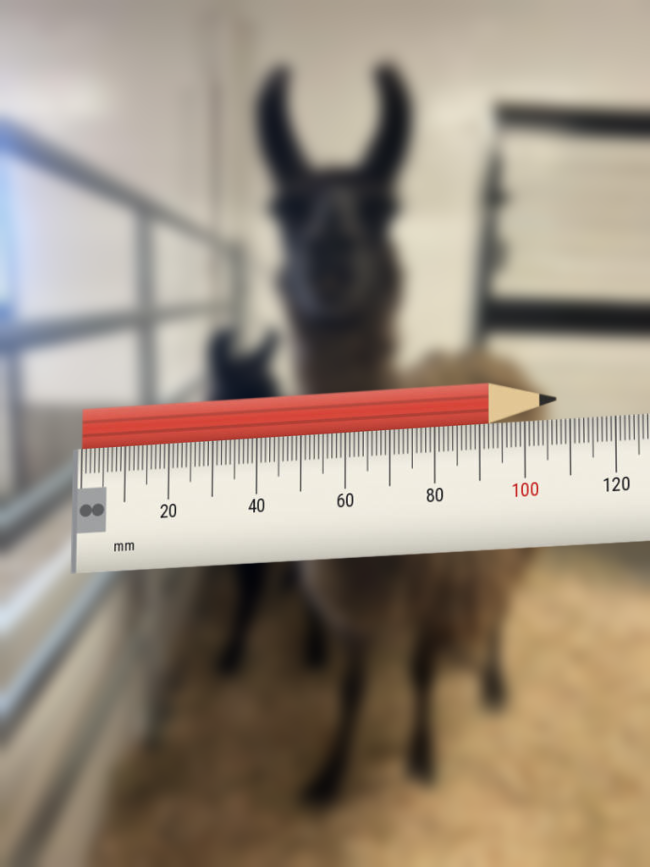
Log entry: 107 mm
